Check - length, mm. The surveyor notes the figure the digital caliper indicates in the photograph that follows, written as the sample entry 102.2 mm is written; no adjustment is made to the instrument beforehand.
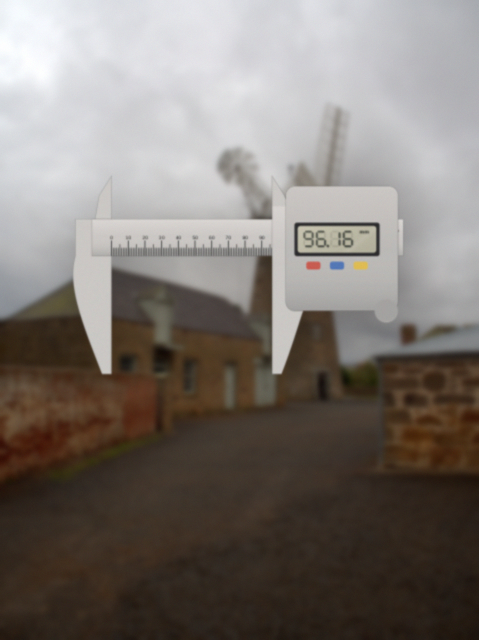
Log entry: 96.16 mm
